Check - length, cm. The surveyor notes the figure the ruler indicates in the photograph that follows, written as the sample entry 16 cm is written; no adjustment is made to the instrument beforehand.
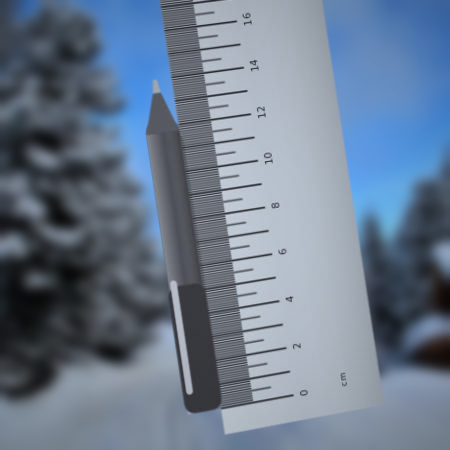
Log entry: 14 cm
